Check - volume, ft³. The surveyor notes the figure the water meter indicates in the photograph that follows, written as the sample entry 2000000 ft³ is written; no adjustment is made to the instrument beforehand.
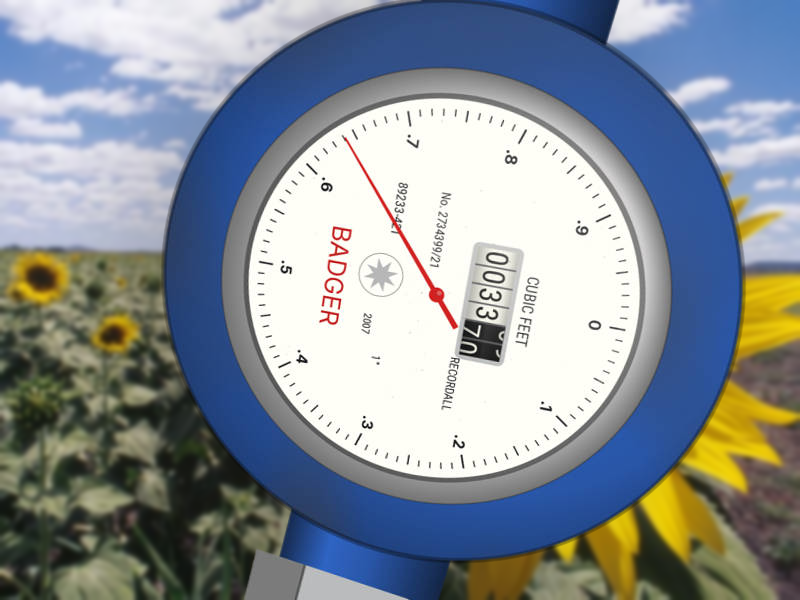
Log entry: 3369.64 ft³
